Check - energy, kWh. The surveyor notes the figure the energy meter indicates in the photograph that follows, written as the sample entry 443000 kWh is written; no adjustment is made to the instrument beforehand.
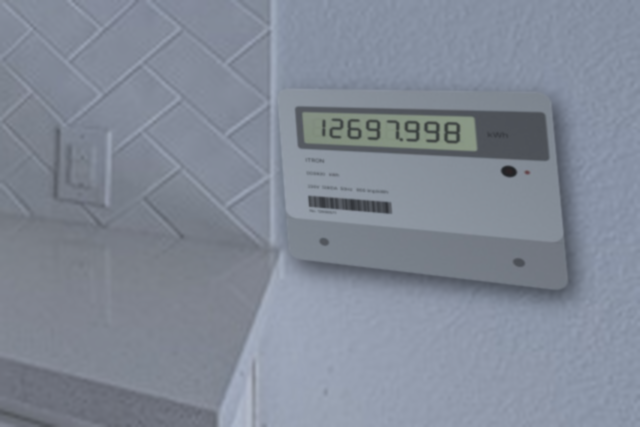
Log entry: 12697.998 kWh
